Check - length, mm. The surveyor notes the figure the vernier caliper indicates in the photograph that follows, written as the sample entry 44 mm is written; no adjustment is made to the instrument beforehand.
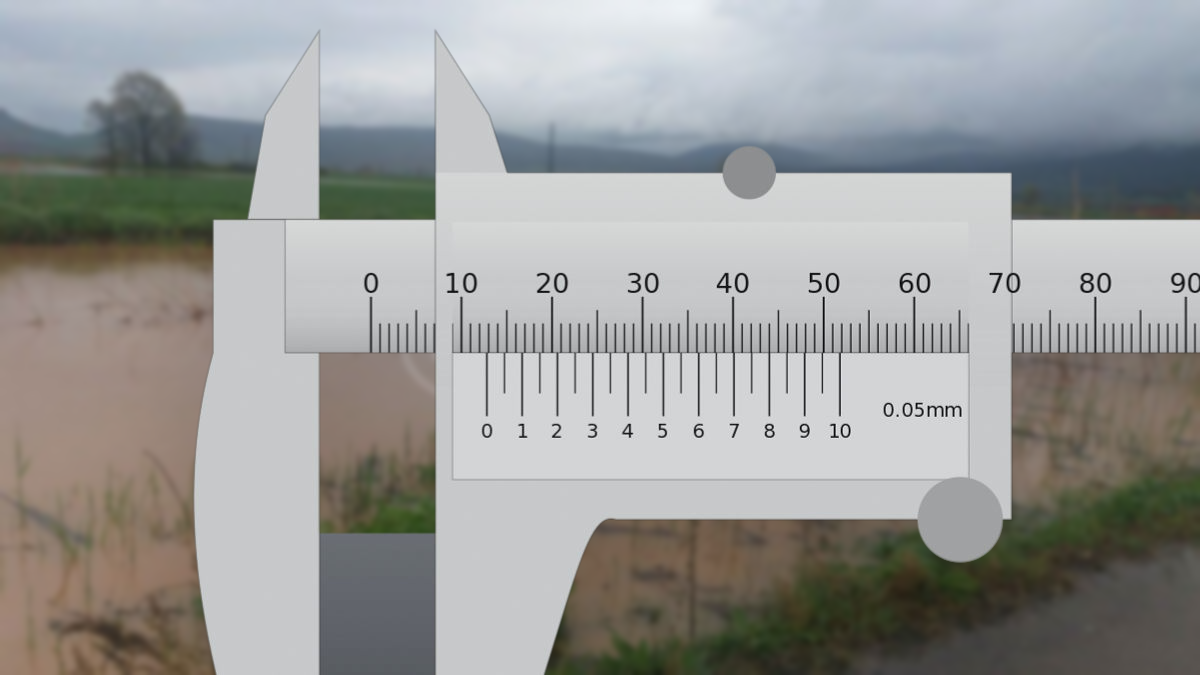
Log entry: 12.8 mm
